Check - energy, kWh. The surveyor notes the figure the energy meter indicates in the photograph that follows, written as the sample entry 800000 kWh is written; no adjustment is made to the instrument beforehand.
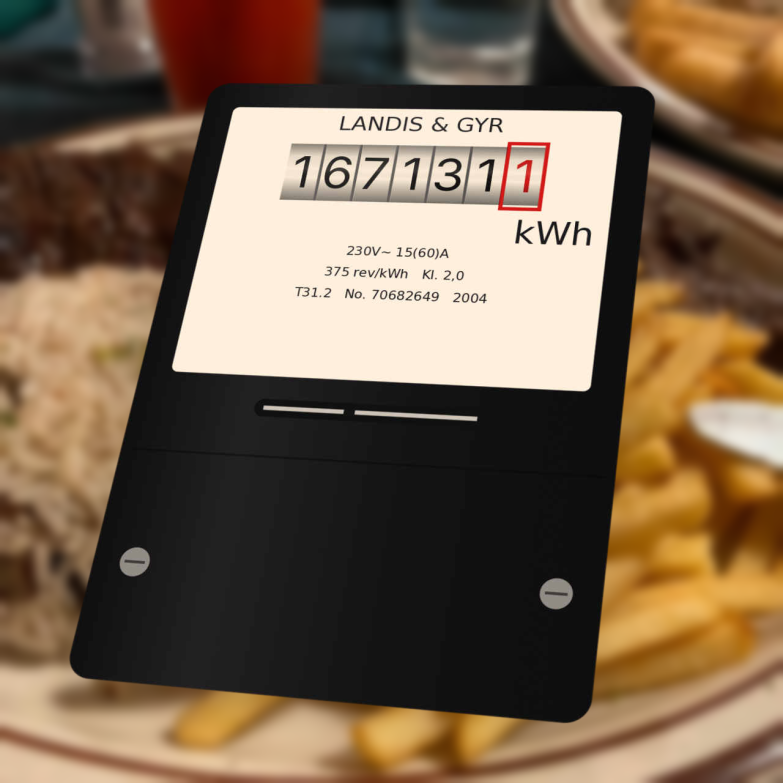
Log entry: 167131.1 kWh
